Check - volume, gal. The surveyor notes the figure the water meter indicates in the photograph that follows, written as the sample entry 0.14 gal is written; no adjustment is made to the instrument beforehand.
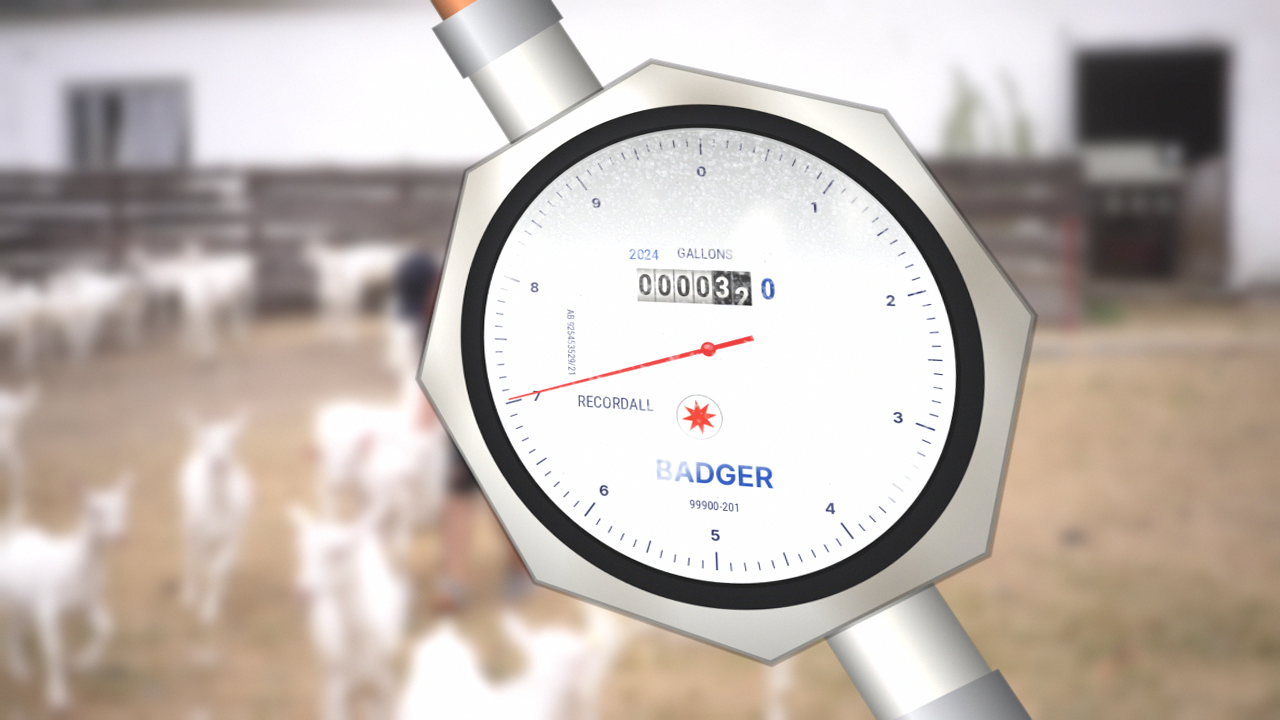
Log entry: 317.0 gal
